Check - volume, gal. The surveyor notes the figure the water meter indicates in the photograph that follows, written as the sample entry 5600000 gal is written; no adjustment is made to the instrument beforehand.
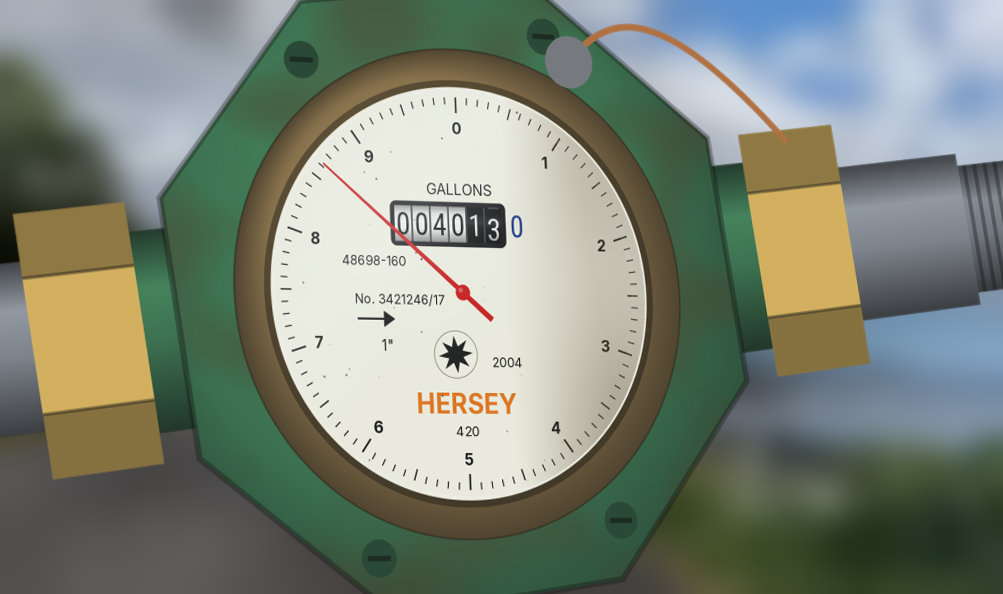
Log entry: 40128.6 gal
